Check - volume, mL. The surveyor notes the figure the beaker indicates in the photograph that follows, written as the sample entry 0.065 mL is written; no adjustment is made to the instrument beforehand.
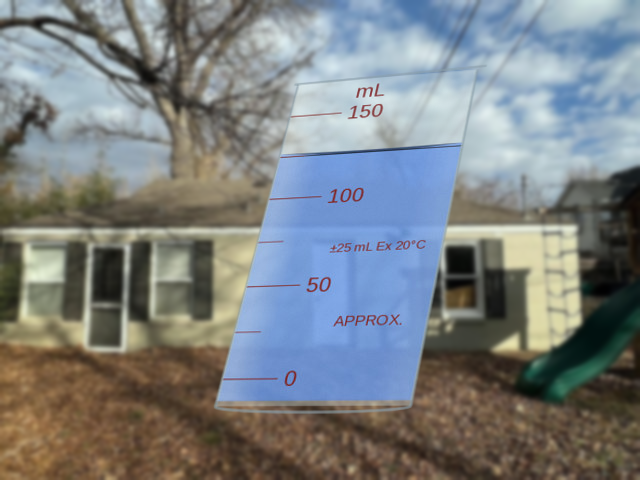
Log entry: 125 mL
